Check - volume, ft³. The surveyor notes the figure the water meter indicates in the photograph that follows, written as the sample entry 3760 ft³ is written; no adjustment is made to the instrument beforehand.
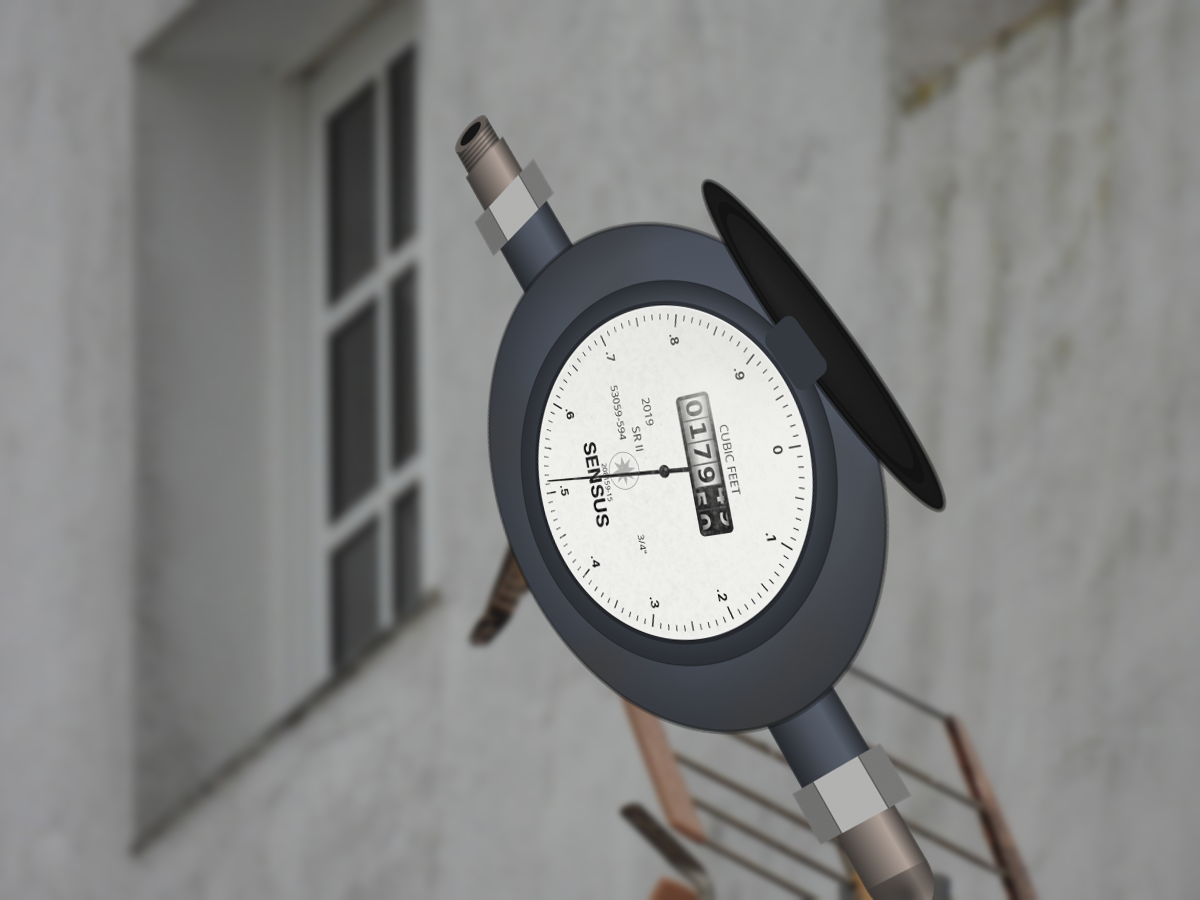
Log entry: 17949.51 ft³
